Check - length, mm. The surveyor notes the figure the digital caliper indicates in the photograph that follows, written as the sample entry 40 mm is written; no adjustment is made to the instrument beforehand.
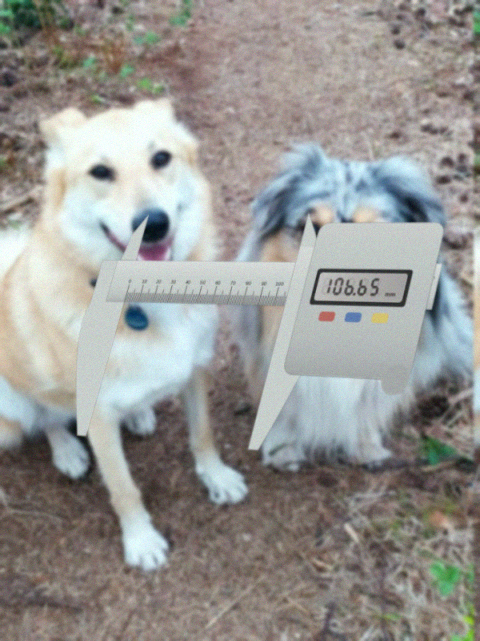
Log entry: 106.65 mm
